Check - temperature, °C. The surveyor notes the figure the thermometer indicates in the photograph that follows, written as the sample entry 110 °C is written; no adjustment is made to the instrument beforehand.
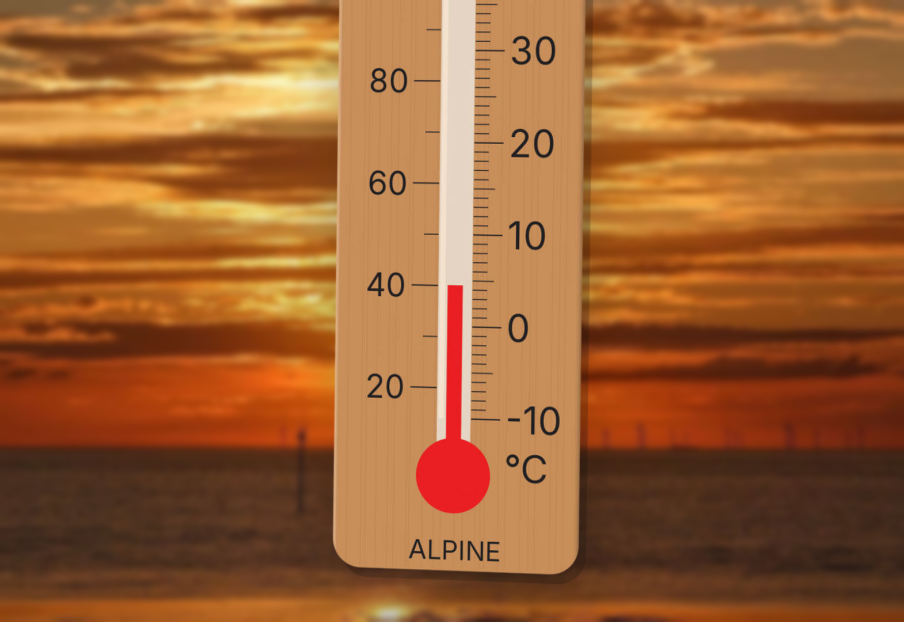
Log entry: 4.5 °C
